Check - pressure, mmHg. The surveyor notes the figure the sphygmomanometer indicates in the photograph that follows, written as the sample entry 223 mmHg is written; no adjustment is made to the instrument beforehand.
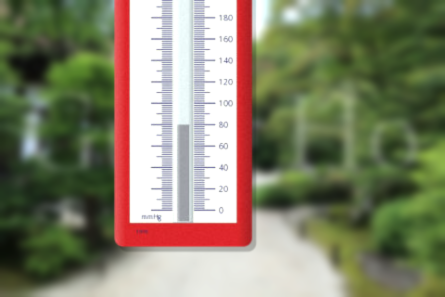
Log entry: 80 mmHg
